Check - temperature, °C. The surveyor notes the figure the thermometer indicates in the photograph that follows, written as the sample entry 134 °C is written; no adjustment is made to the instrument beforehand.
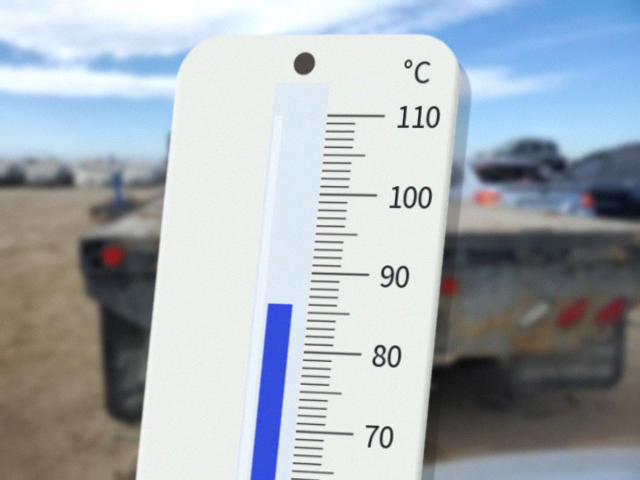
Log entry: 86 °C
